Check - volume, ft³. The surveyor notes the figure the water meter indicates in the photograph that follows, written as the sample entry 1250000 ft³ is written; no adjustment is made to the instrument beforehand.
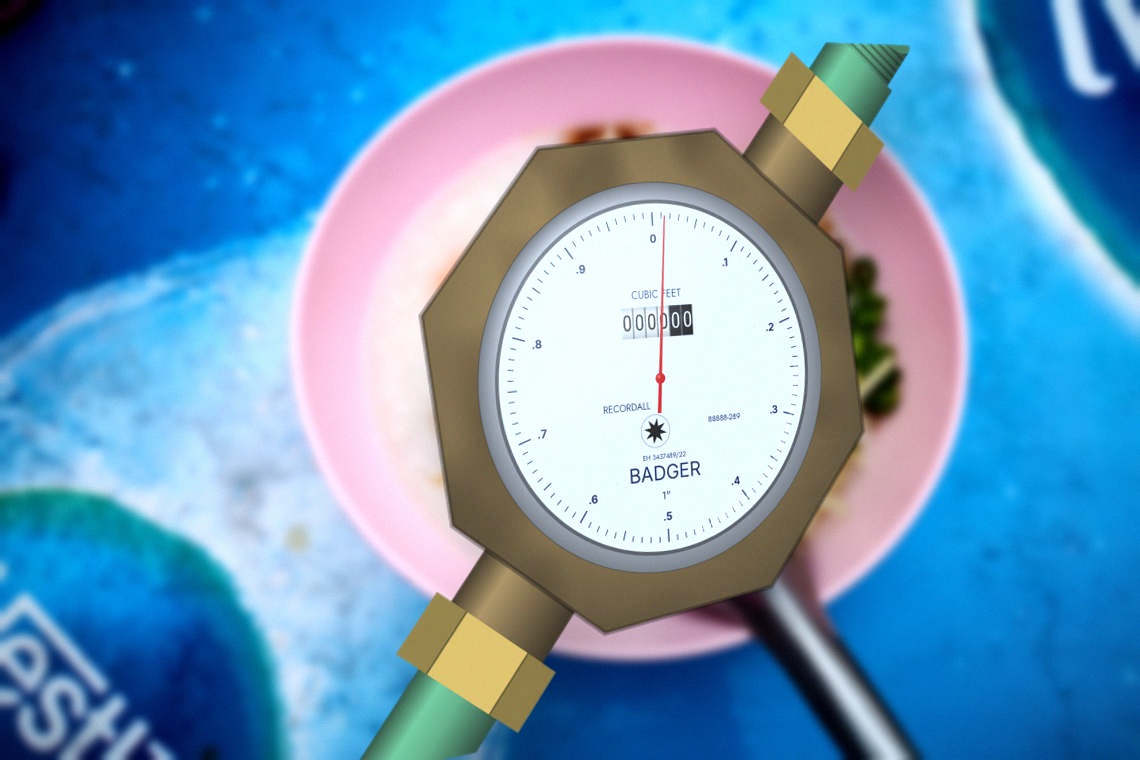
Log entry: 0.01 ft³
